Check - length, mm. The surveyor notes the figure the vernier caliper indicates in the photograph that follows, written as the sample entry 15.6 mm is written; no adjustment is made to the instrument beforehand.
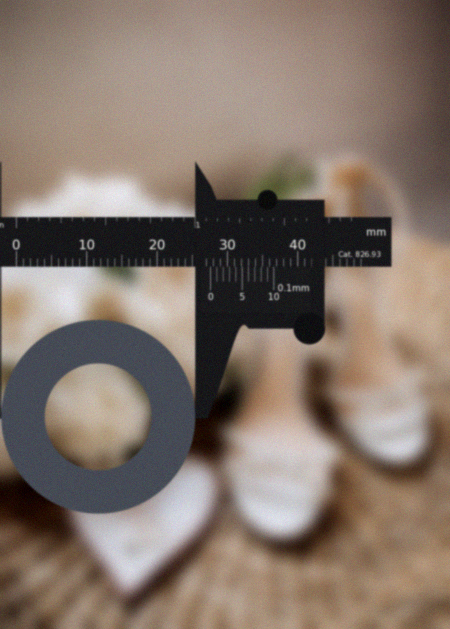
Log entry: 27.6 mm
